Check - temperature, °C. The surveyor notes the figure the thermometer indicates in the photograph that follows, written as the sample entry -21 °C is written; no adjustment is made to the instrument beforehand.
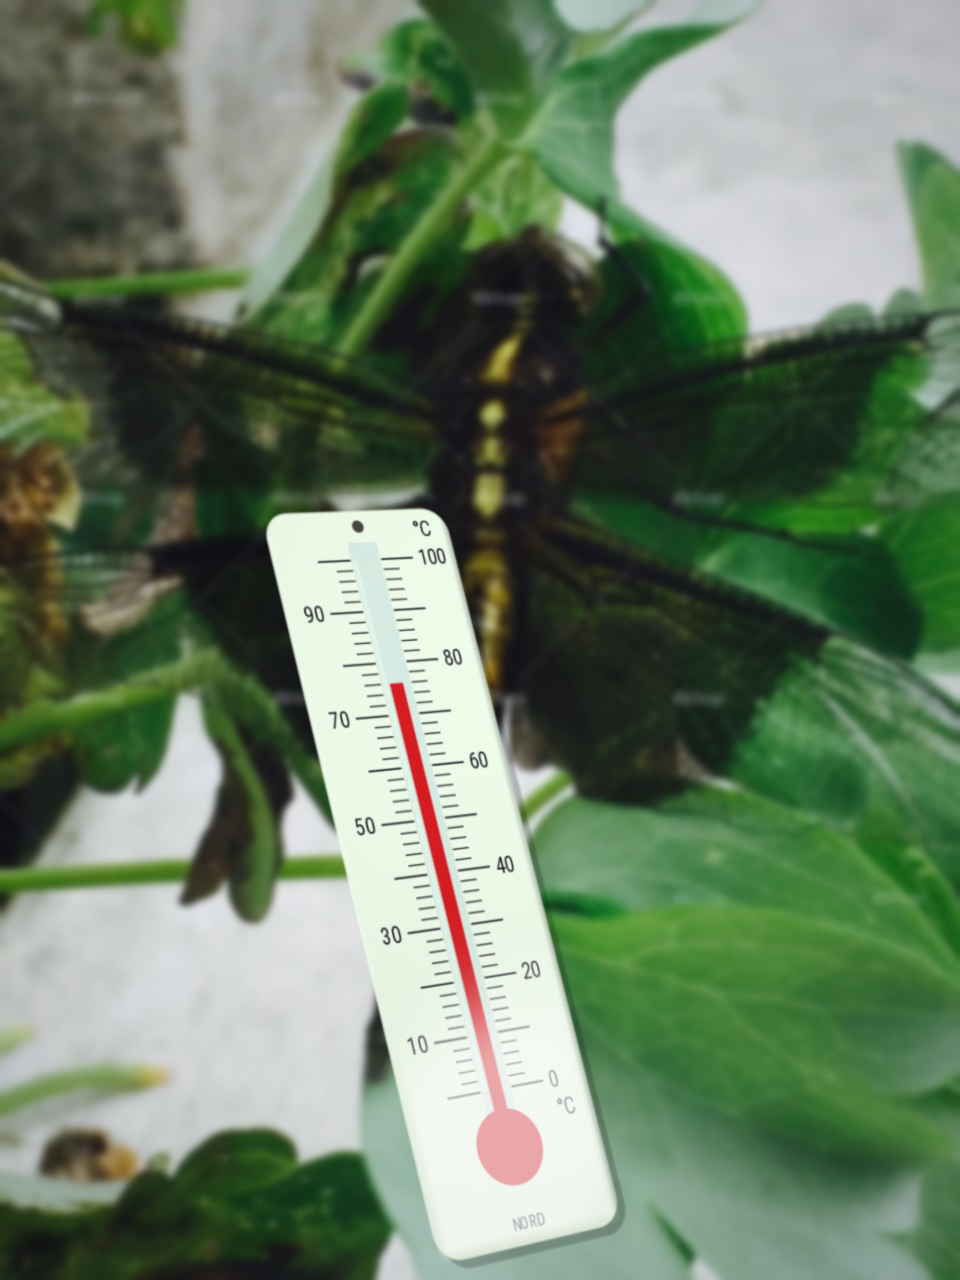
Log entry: 76 °C
